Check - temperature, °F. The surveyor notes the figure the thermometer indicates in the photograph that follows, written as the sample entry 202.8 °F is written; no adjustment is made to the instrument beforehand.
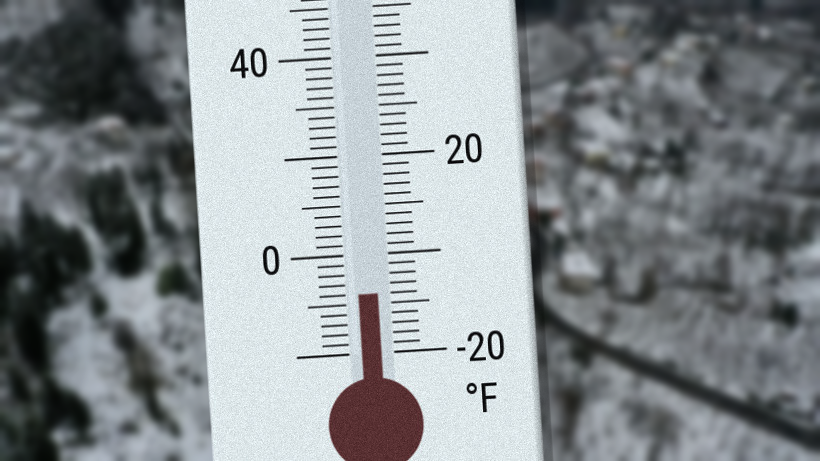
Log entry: -8 °F
